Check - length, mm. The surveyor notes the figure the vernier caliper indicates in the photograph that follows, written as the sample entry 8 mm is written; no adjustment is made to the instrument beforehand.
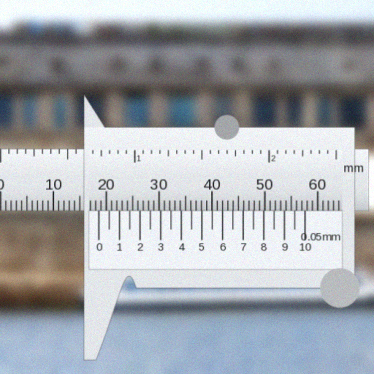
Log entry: 18.6 mm
